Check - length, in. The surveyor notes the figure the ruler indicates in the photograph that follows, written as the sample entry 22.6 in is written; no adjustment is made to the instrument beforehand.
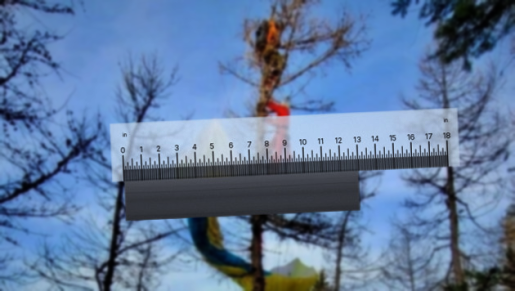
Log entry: 13 in
